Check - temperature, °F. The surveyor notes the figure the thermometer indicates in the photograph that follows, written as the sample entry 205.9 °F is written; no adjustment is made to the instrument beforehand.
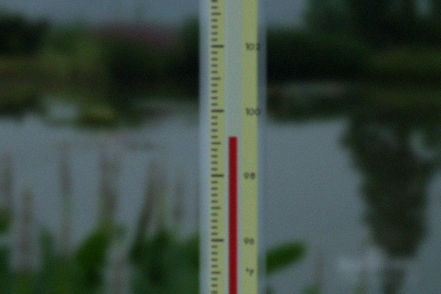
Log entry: 99.2 °F
